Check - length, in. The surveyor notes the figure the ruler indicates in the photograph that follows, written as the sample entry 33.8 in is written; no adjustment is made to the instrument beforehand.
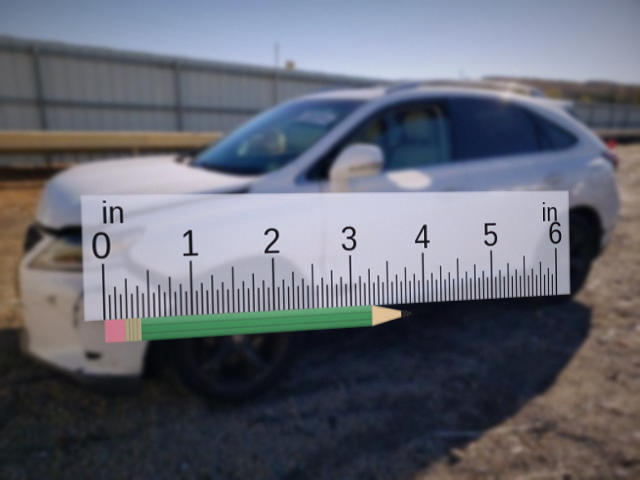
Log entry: 3.8125 in
